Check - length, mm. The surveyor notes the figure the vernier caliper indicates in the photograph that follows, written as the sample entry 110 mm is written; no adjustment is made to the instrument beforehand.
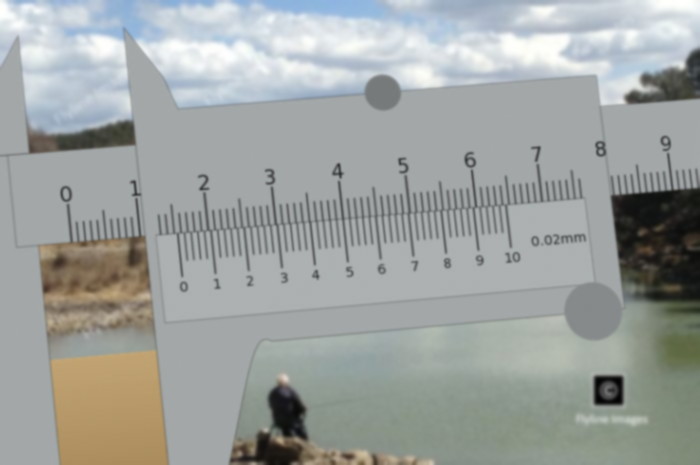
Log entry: 15.5 mm
